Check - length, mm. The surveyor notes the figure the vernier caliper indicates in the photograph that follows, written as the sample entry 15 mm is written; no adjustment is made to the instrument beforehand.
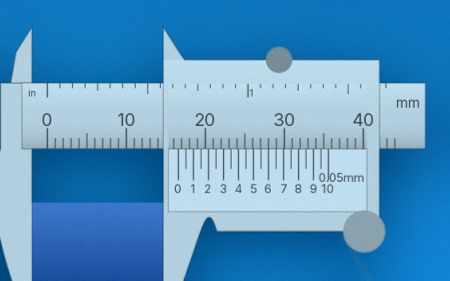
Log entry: 16.6 mm
